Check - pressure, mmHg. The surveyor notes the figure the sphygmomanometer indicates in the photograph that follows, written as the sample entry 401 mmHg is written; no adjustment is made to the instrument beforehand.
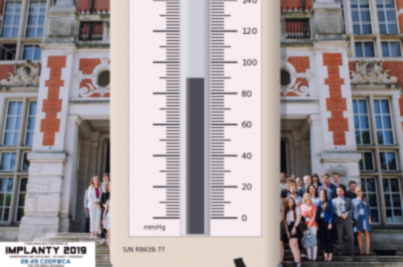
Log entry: 90 mmHg
